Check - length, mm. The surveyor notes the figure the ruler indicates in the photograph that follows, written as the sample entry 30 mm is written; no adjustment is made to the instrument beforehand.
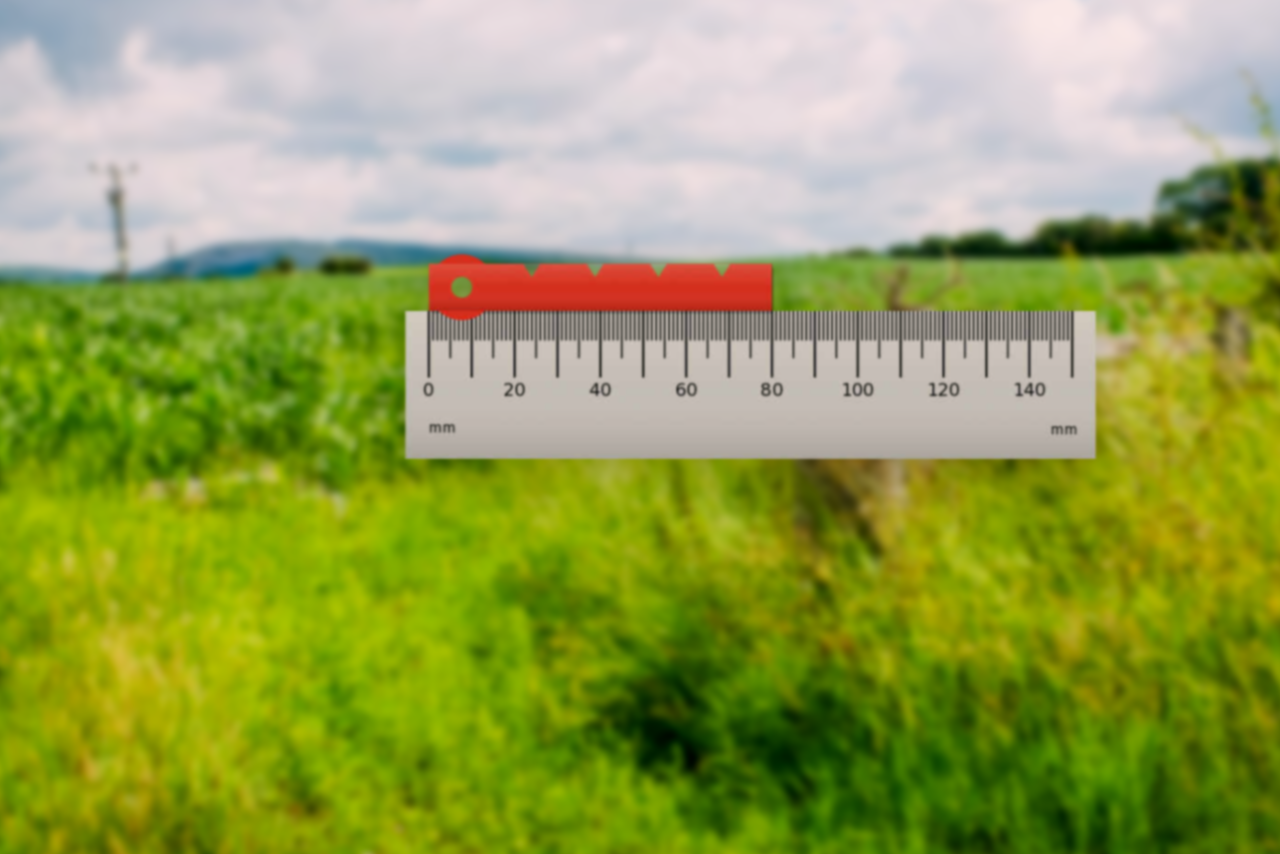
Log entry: 80 mm
